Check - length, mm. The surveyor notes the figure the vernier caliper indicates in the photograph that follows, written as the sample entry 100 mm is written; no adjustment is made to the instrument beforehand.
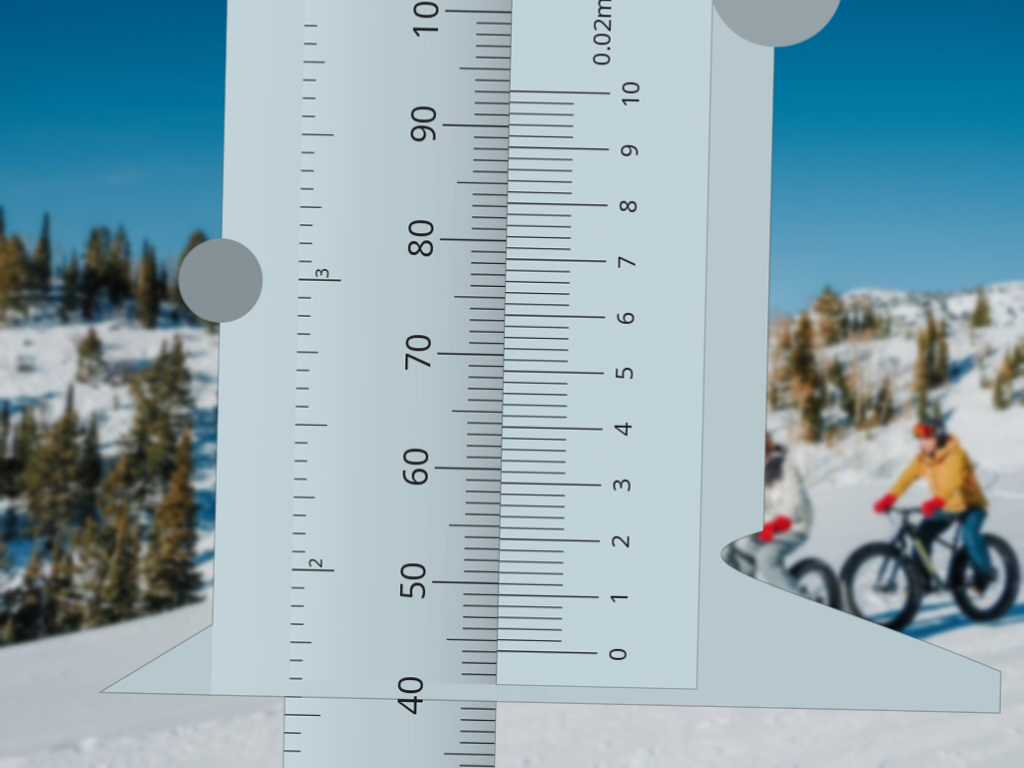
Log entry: 44.1 mm
